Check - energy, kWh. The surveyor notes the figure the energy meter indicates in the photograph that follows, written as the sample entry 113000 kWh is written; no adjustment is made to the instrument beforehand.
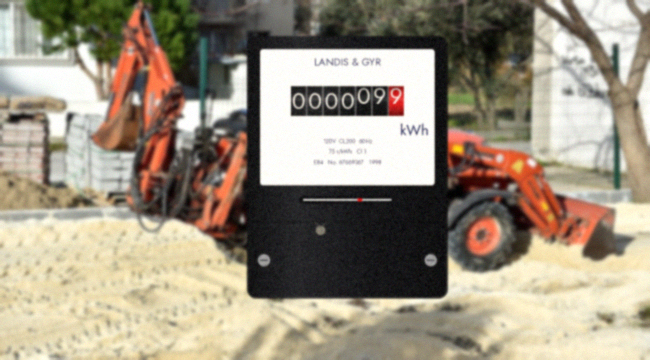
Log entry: 9.9 kWh
